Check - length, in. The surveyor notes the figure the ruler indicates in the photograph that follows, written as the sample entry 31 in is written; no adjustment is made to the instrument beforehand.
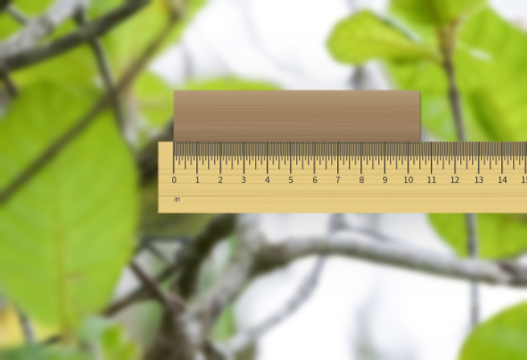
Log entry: 10.5 in
